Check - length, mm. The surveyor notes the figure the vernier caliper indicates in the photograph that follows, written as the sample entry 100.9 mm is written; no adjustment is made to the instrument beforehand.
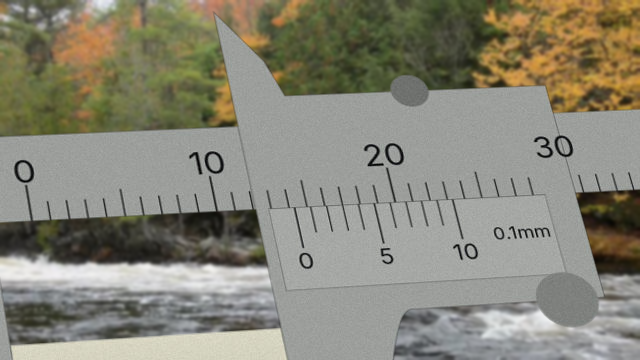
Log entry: 14.3 mm
